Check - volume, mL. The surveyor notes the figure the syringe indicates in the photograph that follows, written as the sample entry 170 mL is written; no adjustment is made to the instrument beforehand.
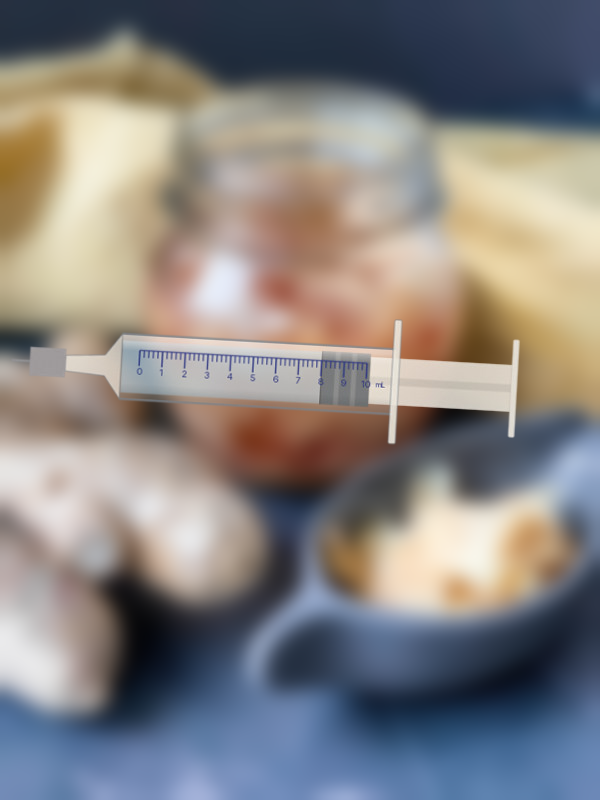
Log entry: 8 mL
